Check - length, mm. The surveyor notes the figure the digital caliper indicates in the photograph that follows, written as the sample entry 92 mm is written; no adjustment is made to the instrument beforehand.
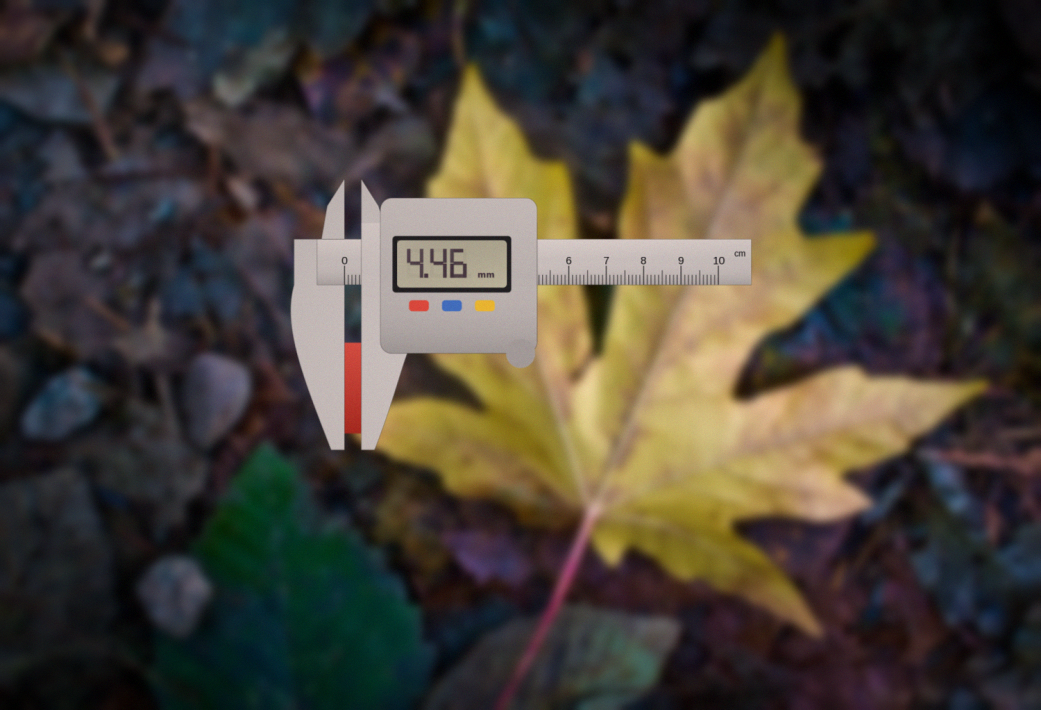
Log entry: 4.46 mm
